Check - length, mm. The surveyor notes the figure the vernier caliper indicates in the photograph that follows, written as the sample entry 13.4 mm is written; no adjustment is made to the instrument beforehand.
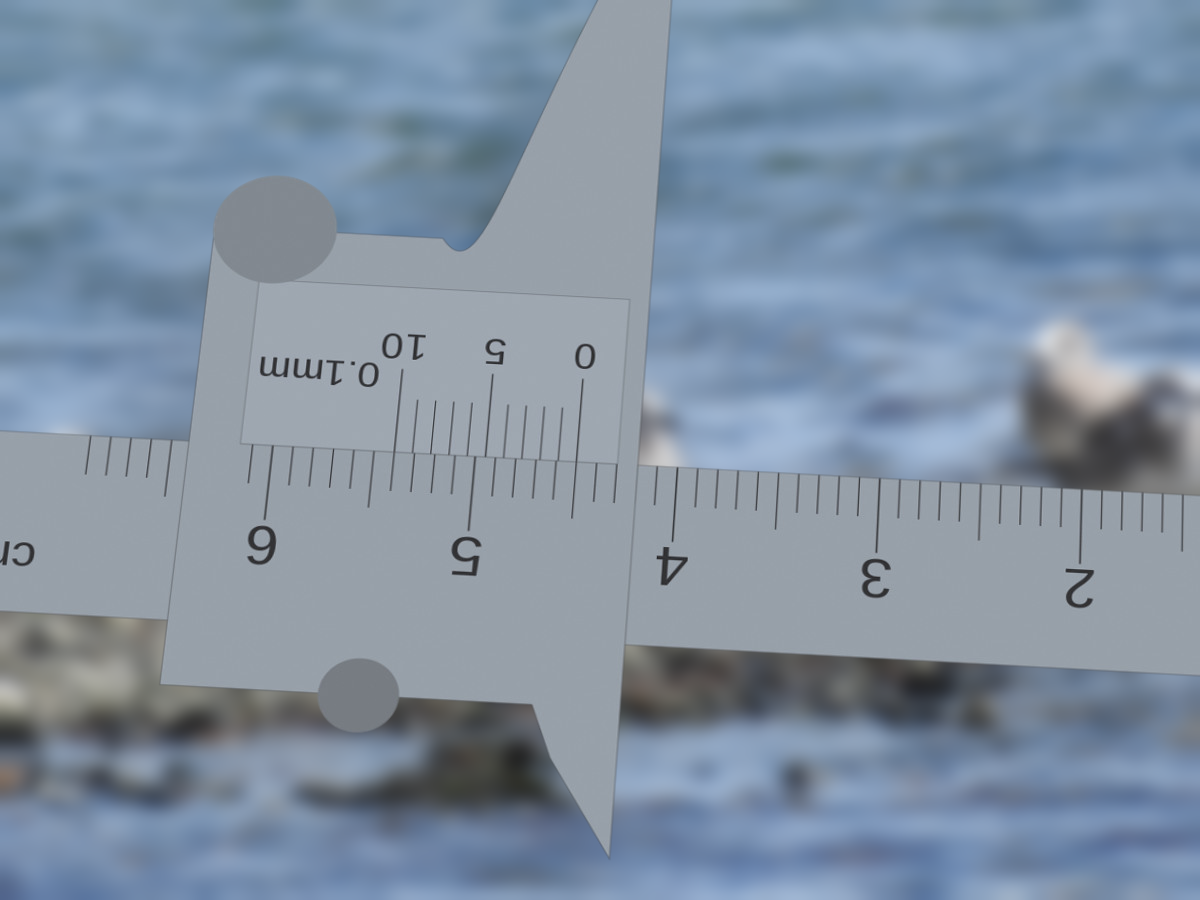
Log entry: 45.0 mm
